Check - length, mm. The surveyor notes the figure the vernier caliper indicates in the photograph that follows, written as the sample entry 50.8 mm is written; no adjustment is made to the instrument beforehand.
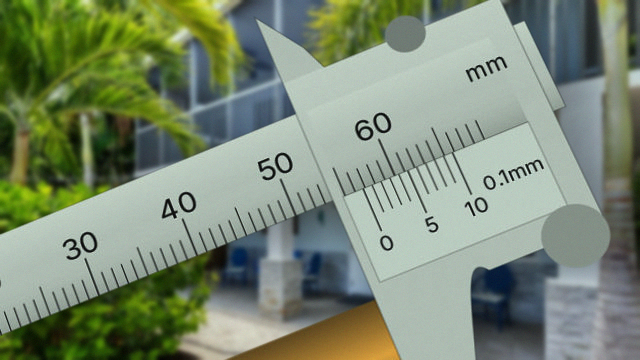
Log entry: 56.8 mm
